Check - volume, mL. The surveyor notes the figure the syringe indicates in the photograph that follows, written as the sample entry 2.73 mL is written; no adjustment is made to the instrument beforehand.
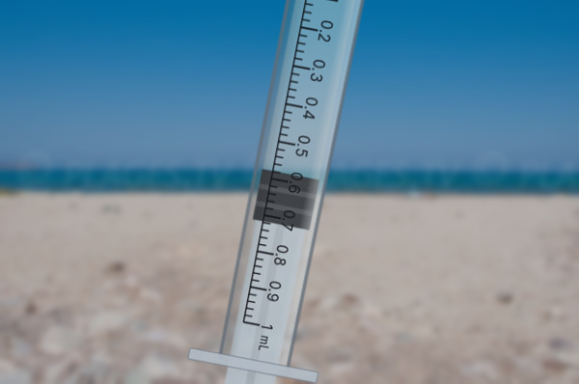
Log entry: 0.58 mL
